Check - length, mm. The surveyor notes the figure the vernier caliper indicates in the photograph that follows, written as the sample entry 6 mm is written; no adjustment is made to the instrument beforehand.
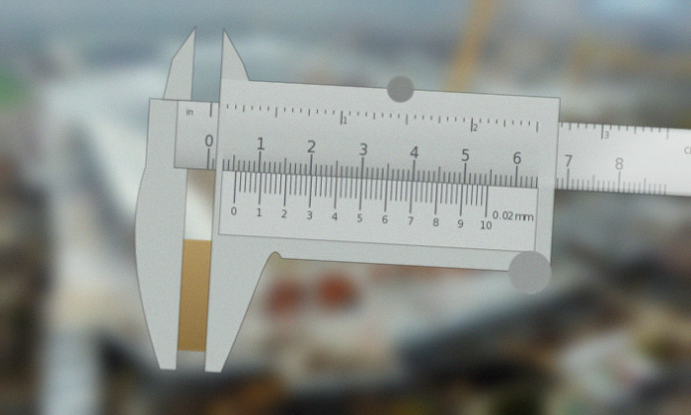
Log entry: 5.5 mm
